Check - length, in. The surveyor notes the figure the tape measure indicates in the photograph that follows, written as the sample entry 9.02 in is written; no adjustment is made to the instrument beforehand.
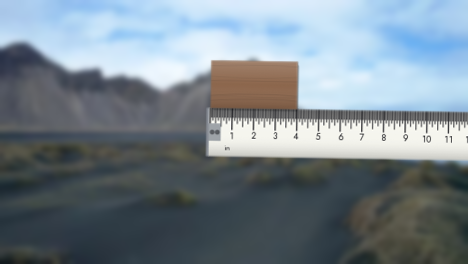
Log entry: 4 in
